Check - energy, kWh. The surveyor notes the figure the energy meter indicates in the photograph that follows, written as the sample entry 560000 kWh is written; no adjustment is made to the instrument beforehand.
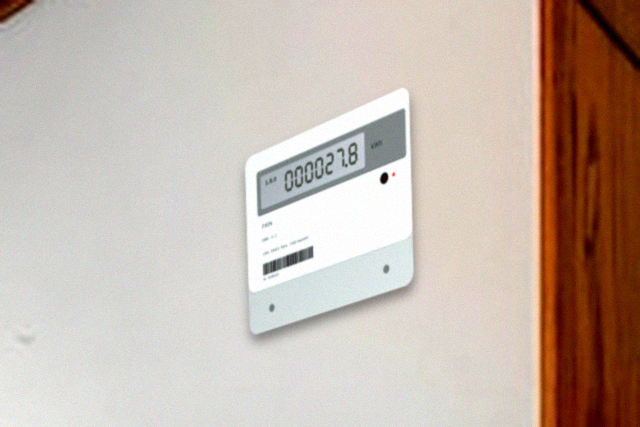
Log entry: 27.8 kWh
